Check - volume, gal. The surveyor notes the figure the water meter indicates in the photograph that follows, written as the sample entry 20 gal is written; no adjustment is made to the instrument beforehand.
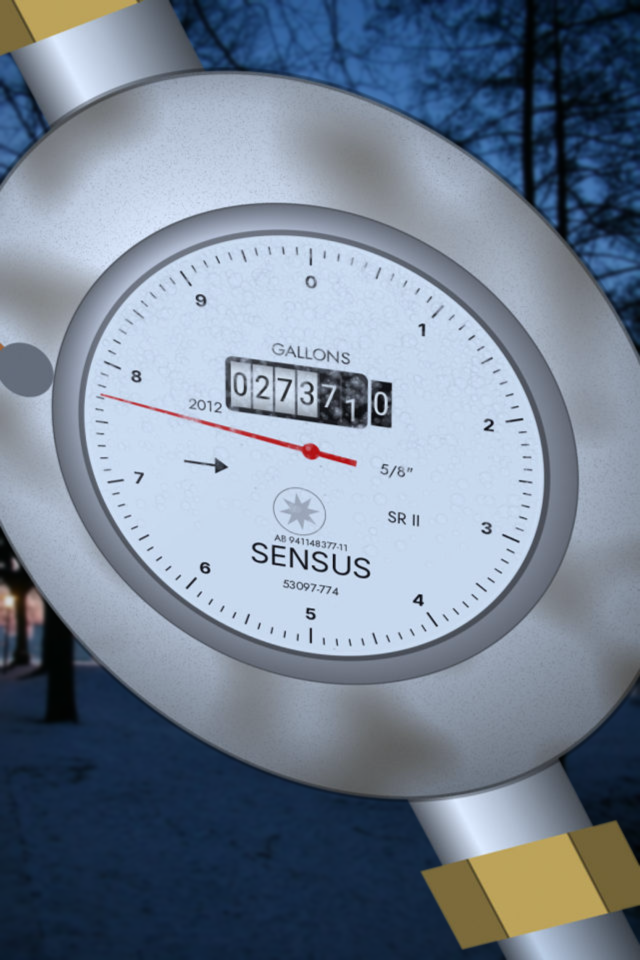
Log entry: 273707.7 gal
